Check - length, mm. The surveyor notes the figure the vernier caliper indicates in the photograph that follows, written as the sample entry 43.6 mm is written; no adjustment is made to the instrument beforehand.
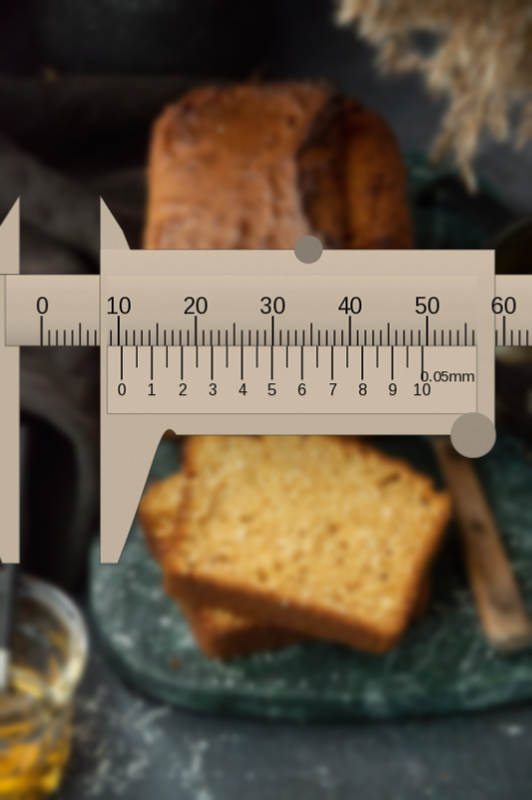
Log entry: 10.4 mm
